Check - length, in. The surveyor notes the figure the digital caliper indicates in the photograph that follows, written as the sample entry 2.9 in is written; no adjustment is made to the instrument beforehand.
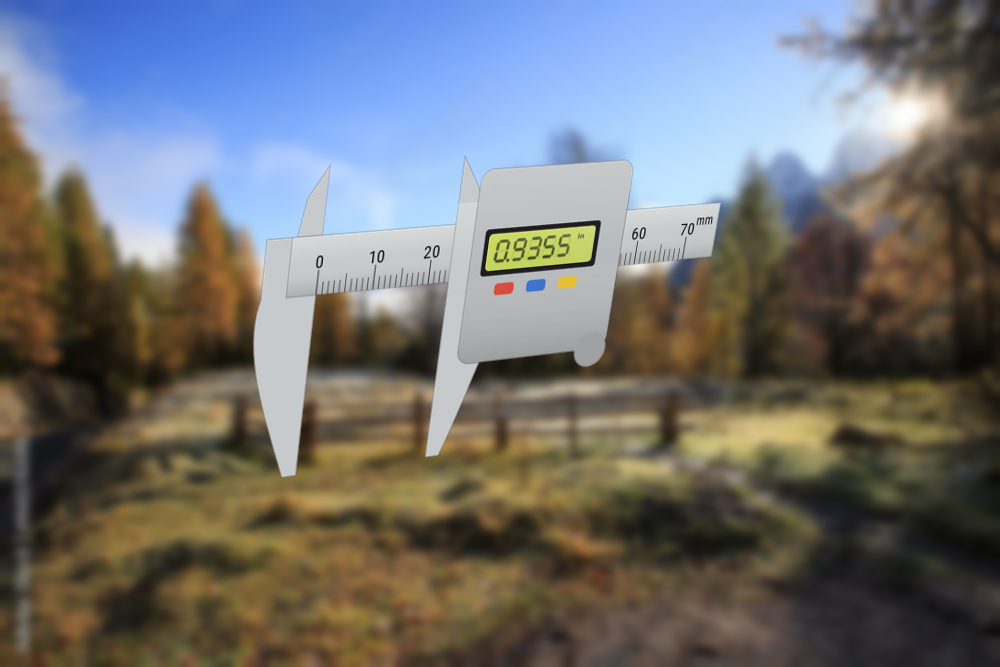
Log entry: 0.9355 in
